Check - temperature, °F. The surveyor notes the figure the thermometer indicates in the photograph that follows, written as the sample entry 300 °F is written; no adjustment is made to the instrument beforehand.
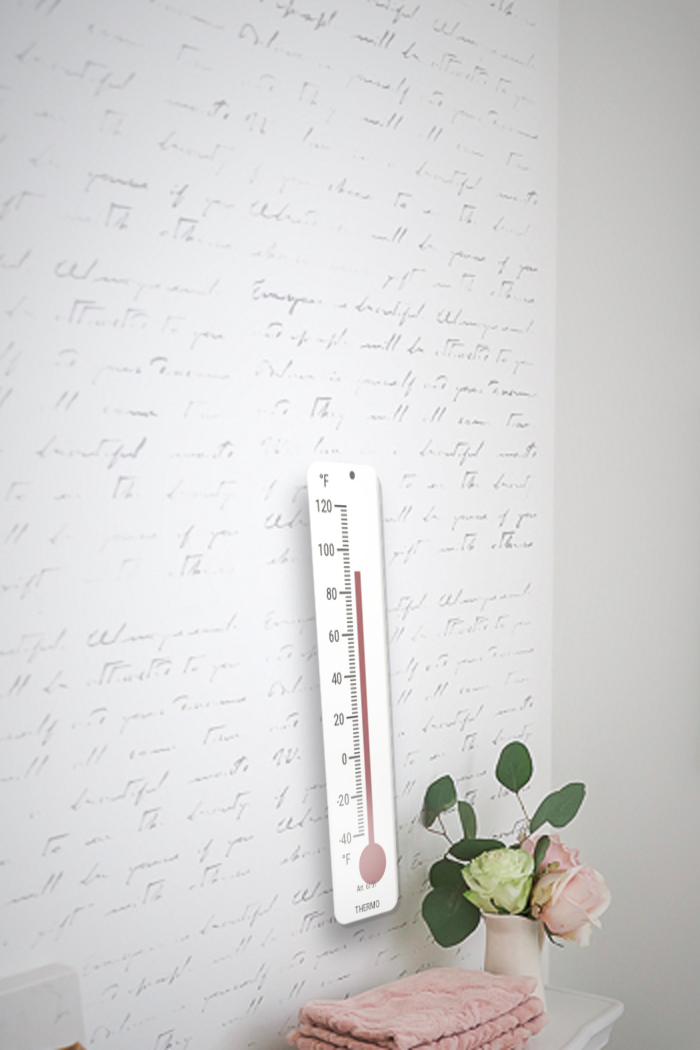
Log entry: 90 °F
